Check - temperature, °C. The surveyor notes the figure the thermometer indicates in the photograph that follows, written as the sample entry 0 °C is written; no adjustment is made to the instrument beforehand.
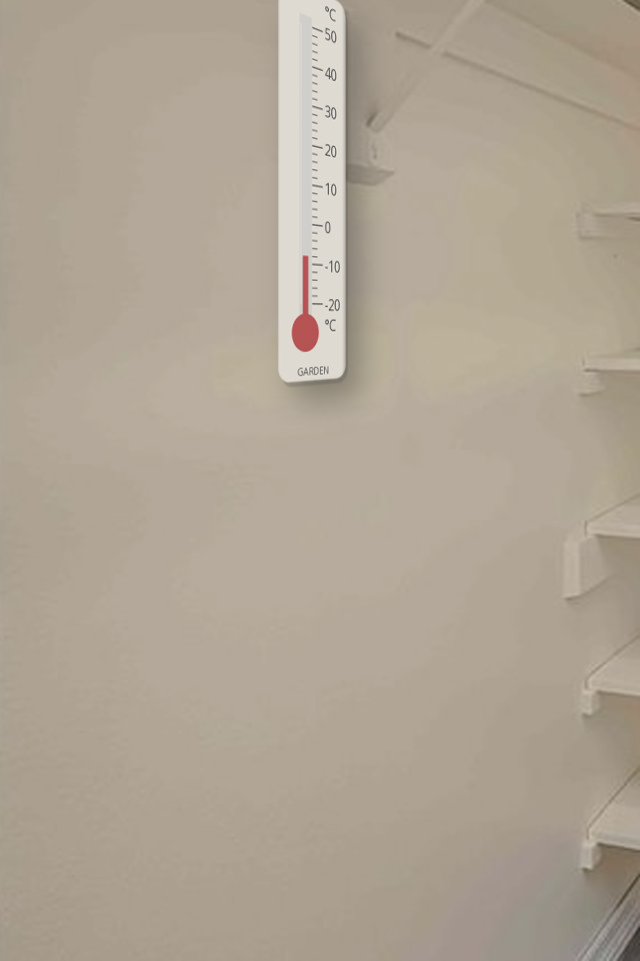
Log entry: -8 °C
